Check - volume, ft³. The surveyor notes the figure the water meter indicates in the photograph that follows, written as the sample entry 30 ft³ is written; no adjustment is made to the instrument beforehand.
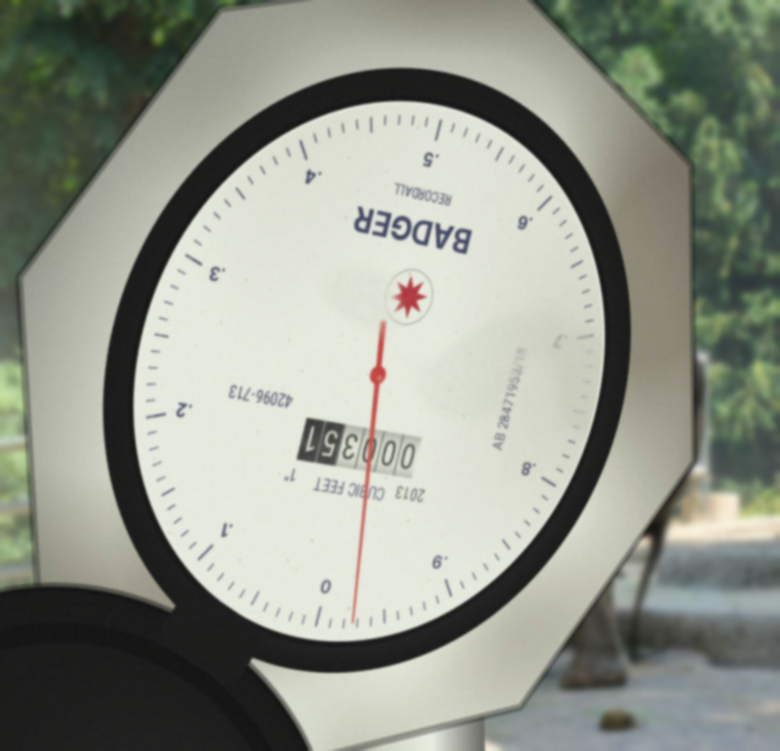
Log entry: 350.97 ft³
